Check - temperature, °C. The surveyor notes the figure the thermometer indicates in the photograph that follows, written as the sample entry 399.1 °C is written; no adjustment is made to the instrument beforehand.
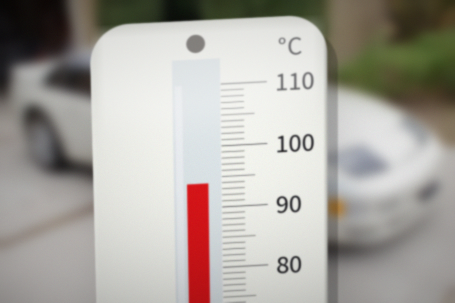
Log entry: 94 °C
